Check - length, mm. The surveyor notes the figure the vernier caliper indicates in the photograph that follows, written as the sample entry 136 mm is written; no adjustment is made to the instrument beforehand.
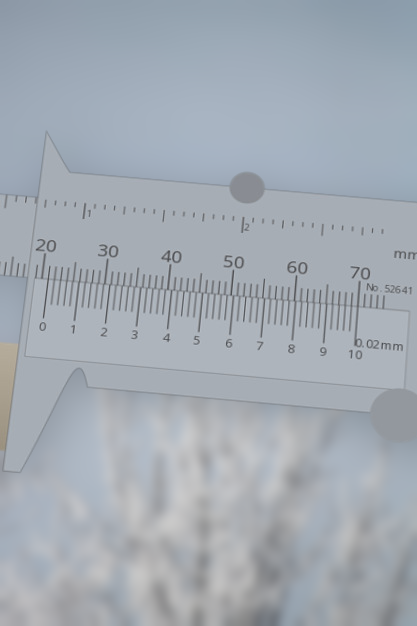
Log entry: 21.0 mm
